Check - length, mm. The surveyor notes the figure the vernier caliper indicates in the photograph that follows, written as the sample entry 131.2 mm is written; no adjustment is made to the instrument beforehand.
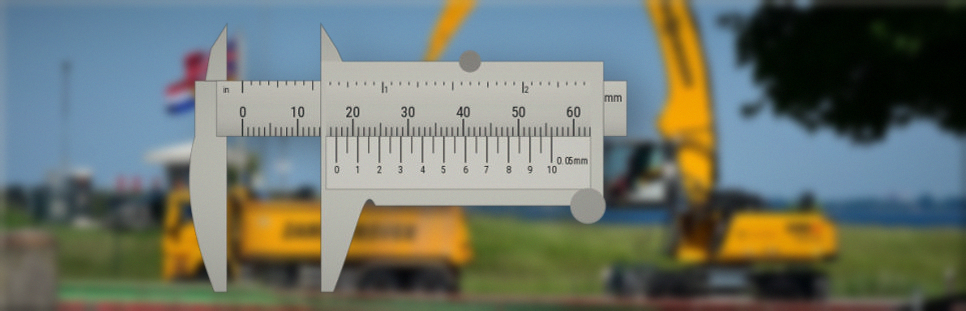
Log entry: 17.0 mm
